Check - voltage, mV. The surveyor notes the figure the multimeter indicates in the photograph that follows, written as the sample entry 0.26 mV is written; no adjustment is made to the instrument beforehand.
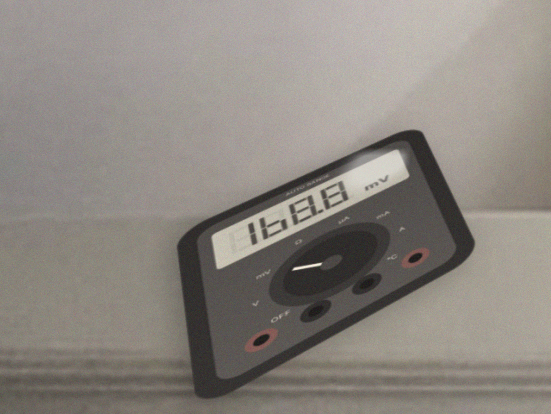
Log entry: 168.8 mV
